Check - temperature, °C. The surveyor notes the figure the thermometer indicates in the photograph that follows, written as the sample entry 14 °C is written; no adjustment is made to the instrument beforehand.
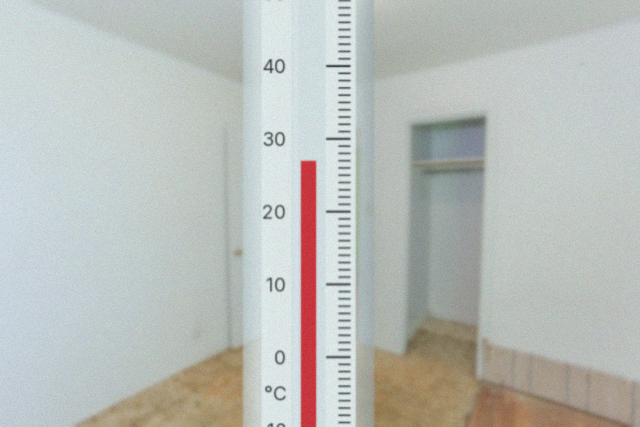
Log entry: 27 °C
